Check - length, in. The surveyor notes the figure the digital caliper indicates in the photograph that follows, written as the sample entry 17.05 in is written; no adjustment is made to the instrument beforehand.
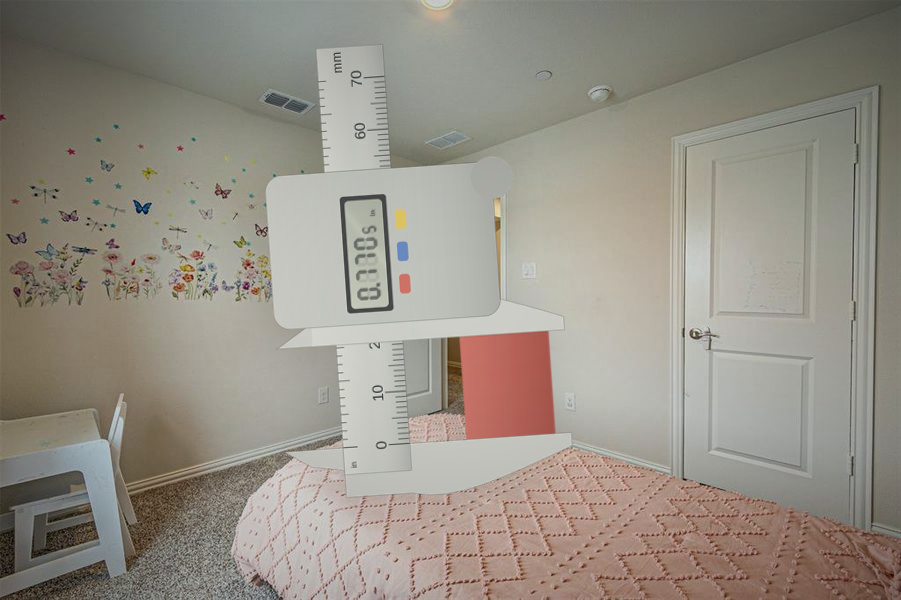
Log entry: 0.7705 in
